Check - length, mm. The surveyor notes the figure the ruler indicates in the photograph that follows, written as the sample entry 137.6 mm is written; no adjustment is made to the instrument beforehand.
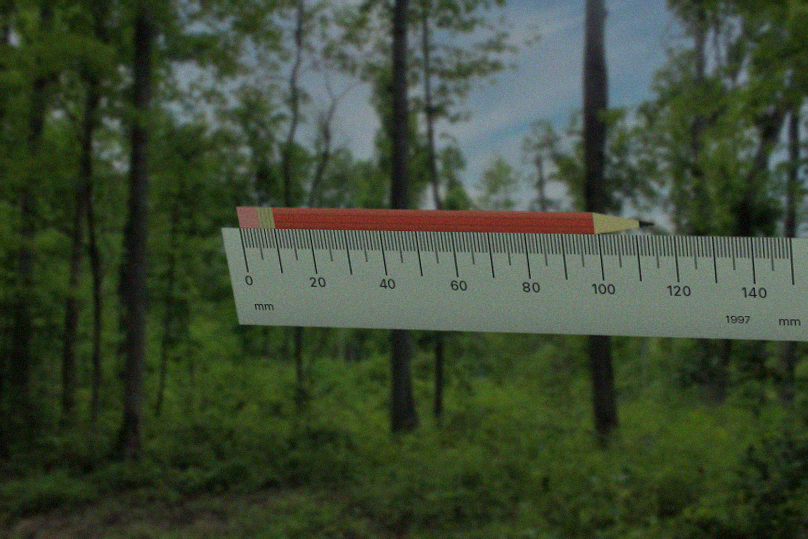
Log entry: 115 mm
